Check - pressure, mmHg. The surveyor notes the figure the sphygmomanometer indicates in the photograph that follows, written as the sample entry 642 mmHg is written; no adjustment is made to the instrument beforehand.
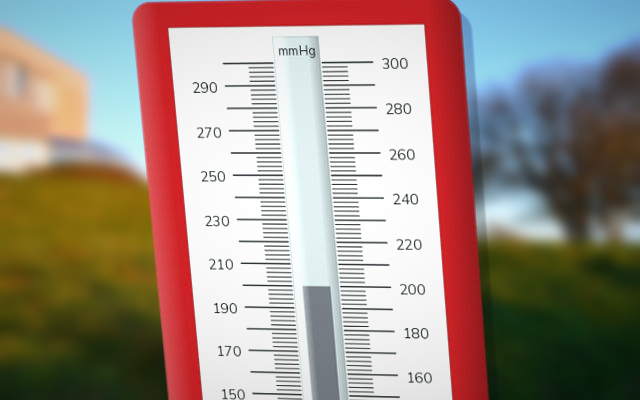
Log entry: 200 mmHg
